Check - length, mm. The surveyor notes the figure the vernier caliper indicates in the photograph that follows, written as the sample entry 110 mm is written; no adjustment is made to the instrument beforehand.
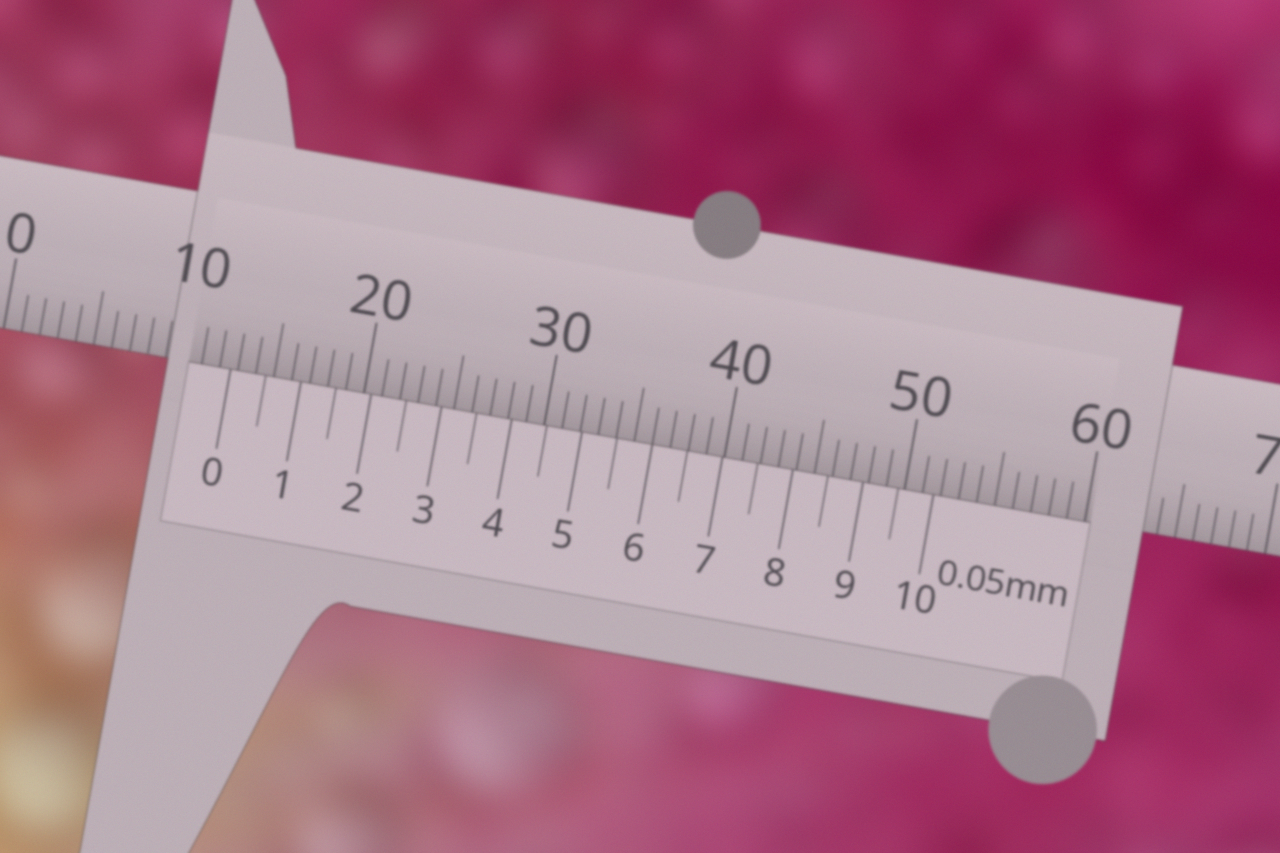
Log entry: 12.6 mm
